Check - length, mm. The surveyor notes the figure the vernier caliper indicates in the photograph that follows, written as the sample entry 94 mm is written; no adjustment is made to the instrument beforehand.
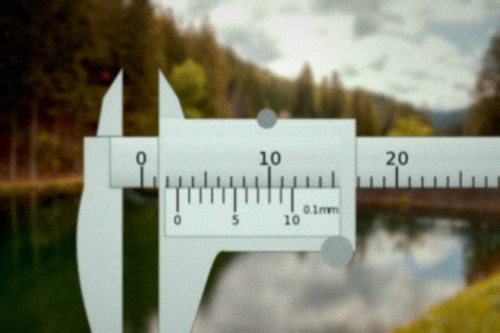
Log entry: 2.8 mm
